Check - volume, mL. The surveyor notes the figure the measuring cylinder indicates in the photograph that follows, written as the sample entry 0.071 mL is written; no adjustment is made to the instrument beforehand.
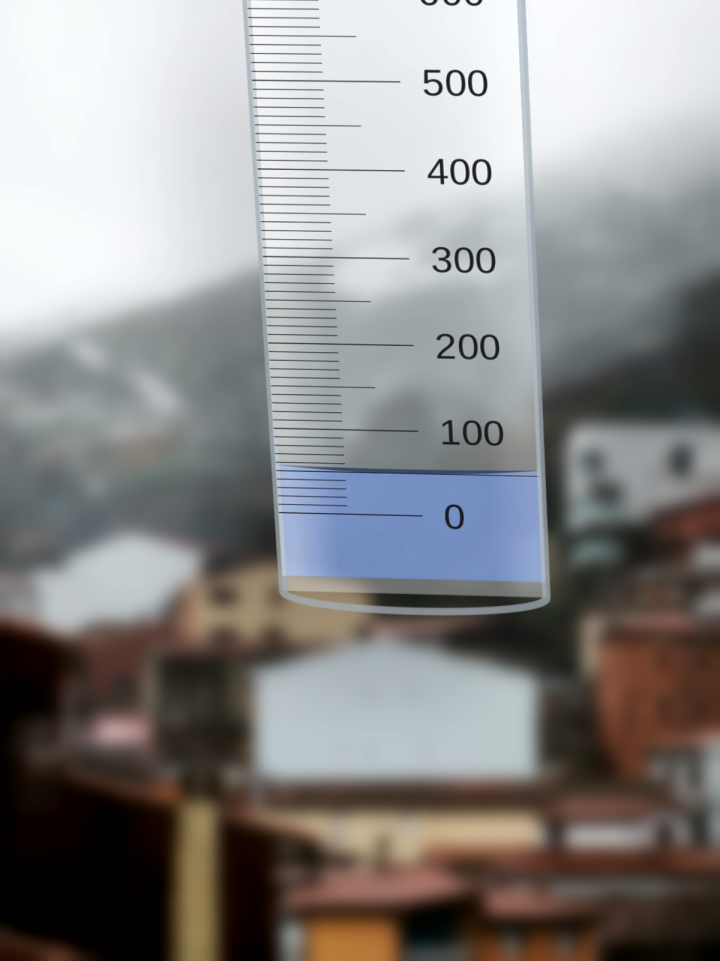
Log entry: 50 mL
